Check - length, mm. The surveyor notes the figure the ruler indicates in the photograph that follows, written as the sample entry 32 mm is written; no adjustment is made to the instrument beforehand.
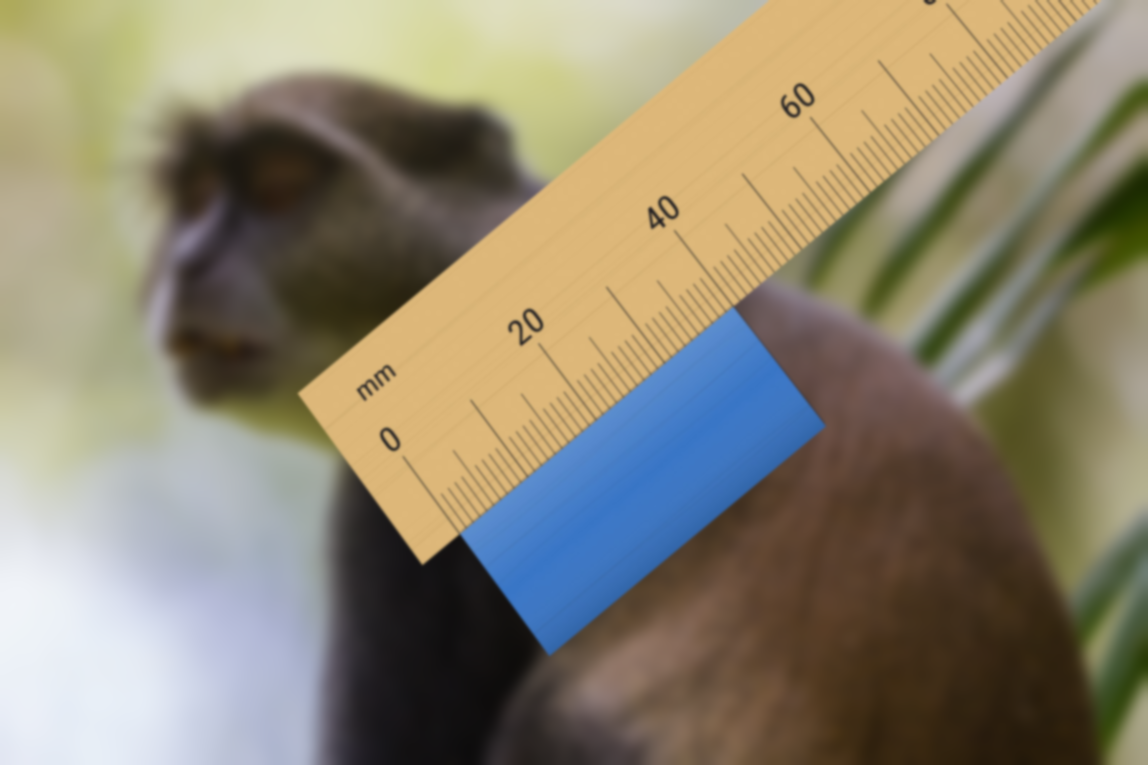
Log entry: 40 mm
